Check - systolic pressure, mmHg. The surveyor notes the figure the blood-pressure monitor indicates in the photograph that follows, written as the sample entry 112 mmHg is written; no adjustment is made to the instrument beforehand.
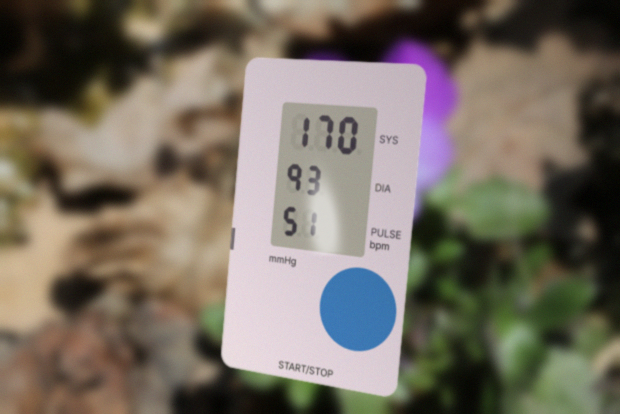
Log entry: 170 mmHg
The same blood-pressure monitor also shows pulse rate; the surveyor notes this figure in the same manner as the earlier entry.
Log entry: 51 bpm
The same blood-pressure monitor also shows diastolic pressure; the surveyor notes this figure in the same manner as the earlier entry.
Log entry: 93 mmHg
